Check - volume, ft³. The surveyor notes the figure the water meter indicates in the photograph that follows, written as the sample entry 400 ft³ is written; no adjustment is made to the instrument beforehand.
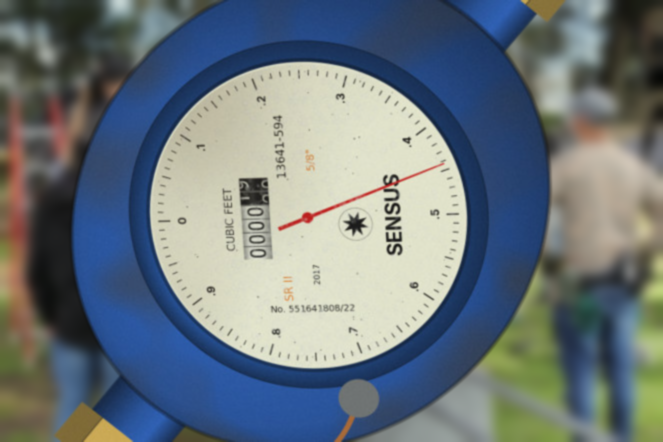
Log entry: 19.44 ft³
